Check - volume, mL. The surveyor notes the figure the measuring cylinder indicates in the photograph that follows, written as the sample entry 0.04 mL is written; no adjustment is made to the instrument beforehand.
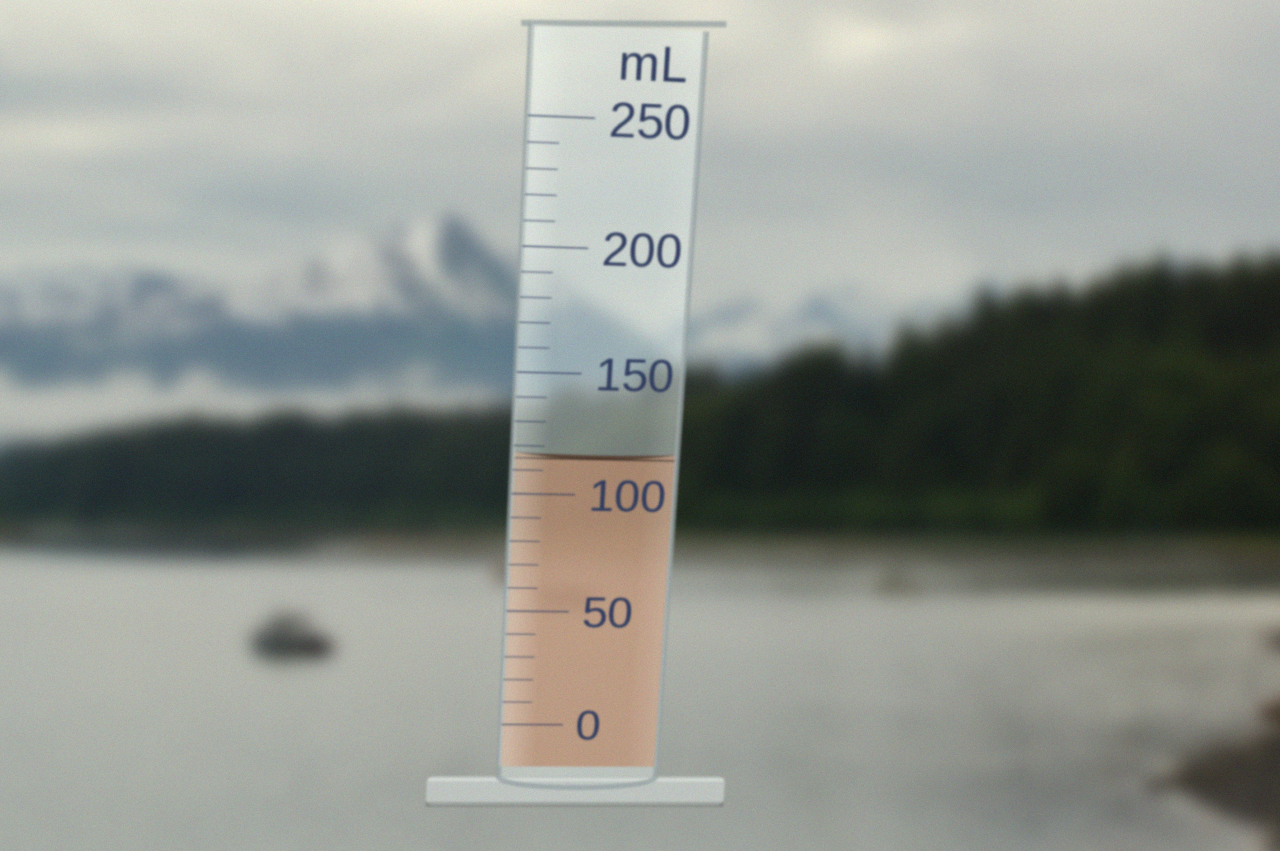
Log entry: 115 mL
